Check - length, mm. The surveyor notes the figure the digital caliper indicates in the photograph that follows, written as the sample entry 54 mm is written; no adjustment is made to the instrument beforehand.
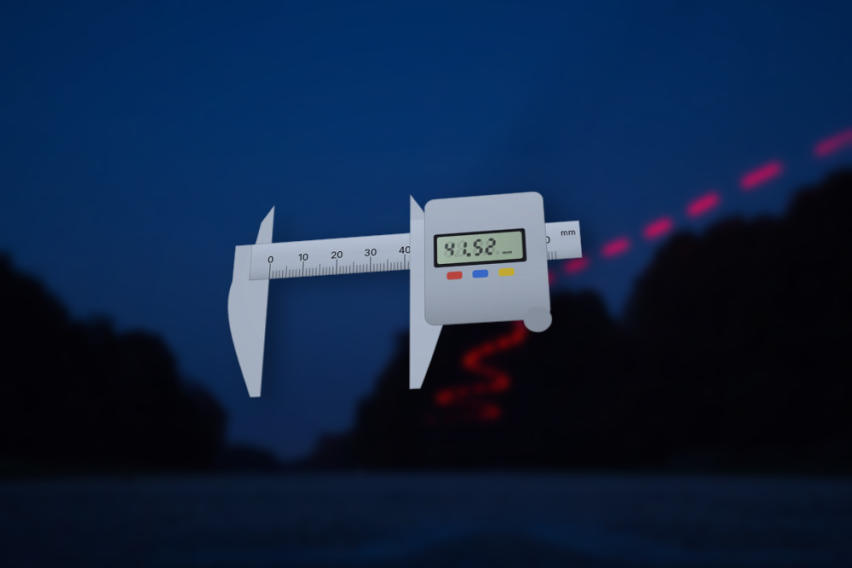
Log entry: 41.52 mm
